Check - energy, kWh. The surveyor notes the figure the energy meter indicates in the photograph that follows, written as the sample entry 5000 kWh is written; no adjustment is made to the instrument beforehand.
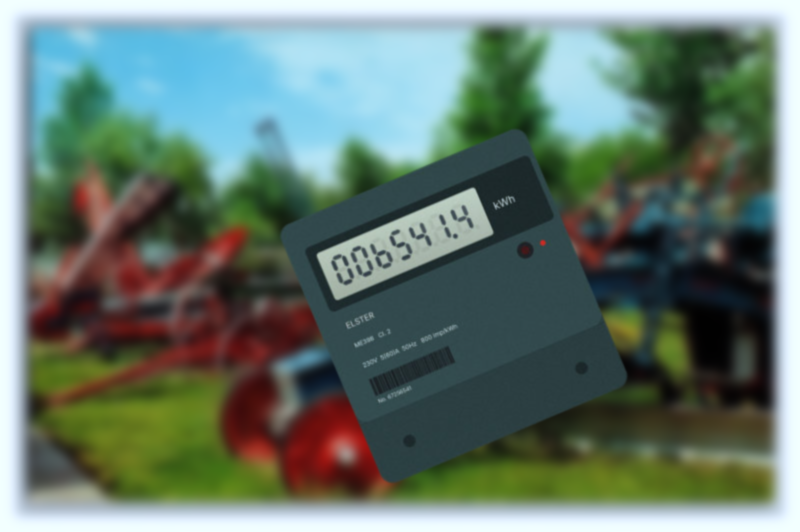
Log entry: 6541.4 kWh
